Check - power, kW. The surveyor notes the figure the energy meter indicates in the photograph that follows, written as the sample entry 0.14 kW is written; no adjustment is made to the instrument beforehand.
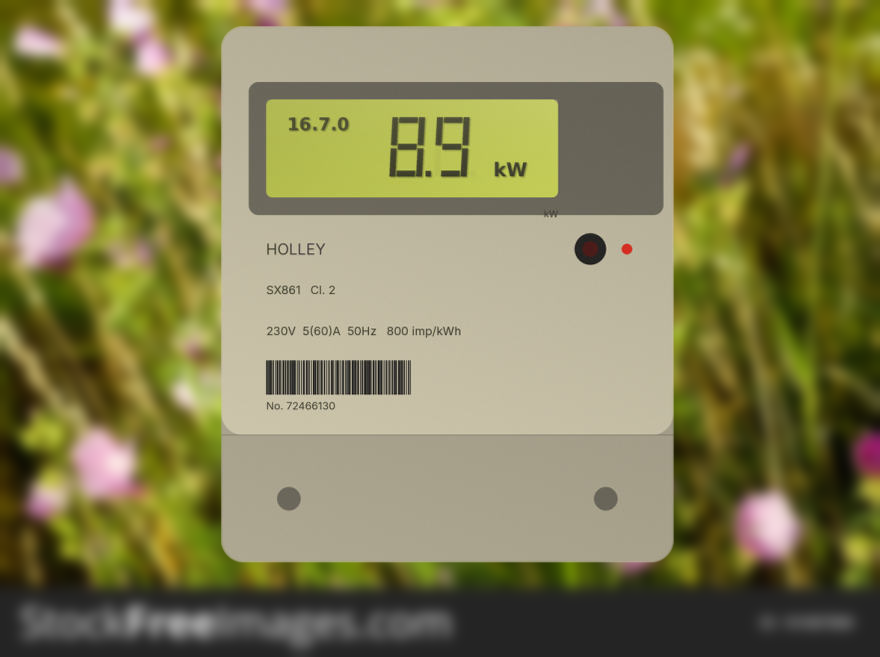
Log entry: 8.9 kW
